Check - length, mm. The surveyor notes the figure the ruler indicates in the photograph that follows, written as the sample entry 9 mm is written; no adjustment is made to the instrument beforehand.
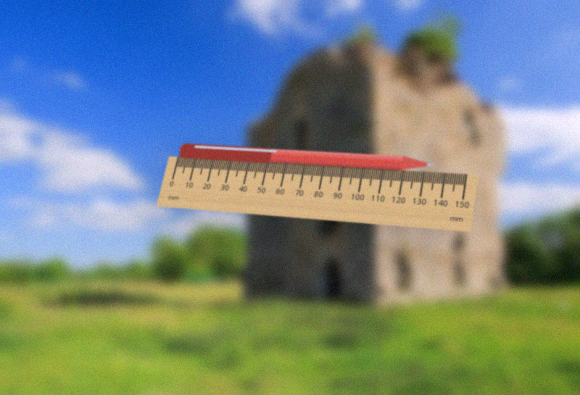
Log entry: 135 mm
